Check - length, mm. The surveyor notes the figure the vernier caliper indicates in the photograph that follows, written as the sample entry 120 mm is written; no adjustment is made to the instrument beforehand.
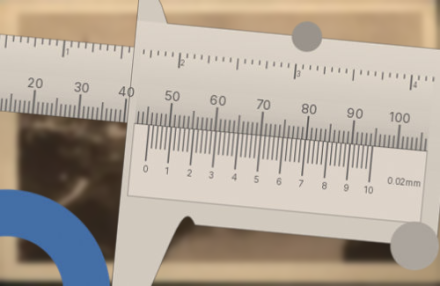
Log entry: 45.5 mm
